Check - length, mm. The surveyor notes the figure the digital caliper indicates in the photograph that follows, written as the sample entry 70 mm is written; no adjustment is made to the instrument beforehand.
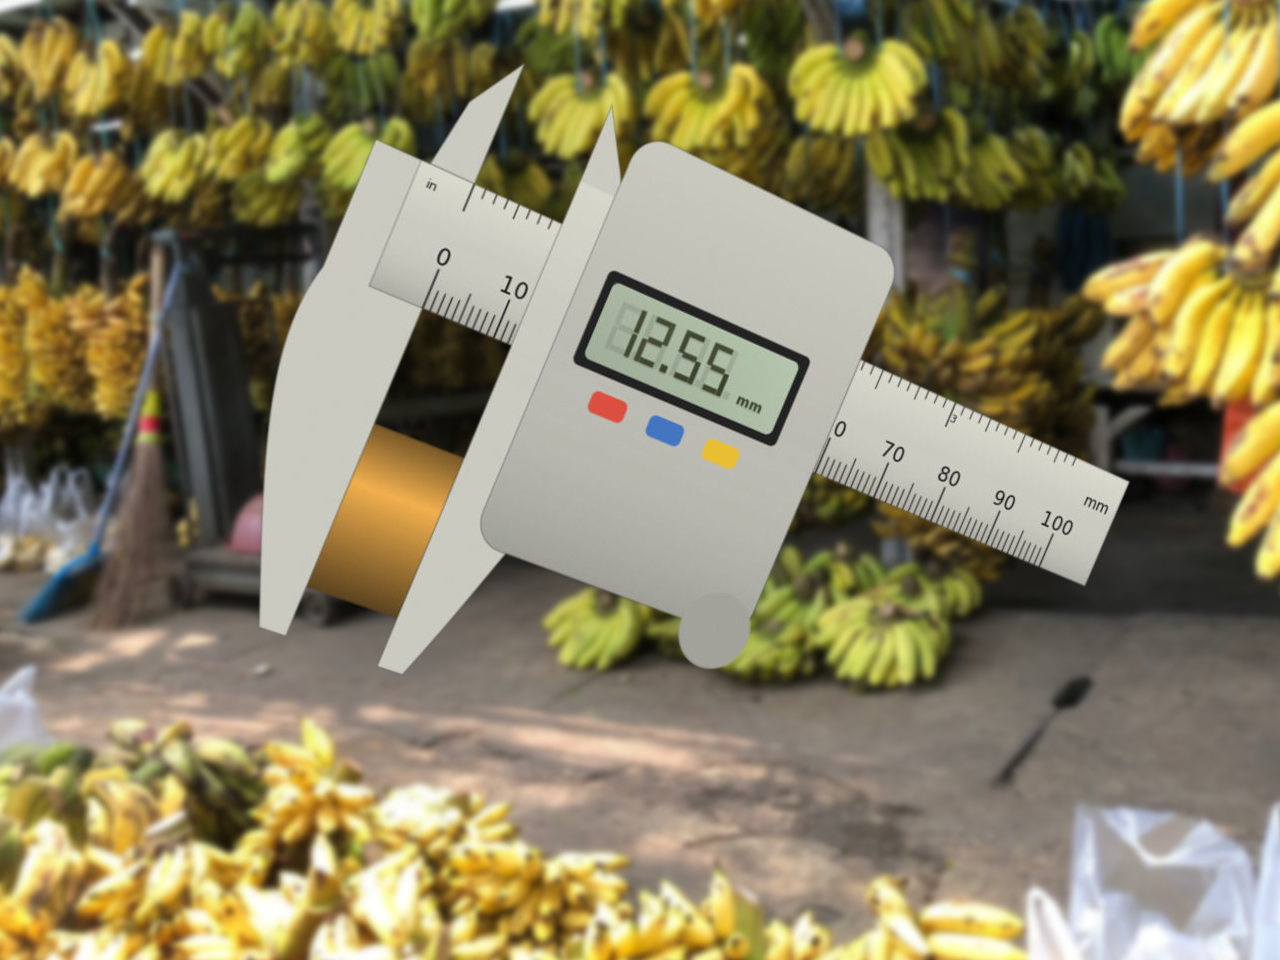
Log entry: 12.55 mm
